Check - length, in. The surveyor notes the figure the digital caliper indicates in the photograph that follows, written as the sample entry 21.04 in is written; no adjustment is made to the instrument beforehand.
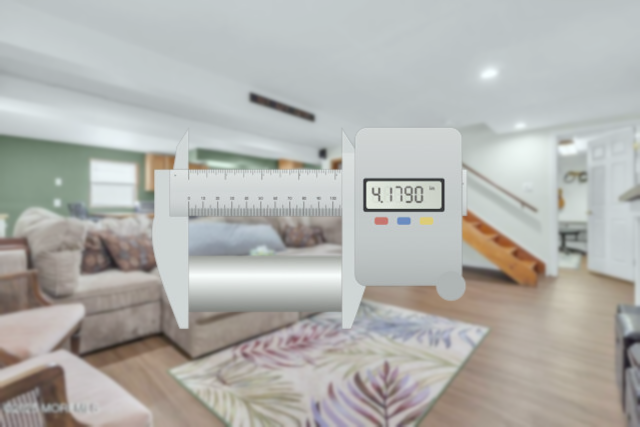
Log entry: 4.1790 in
